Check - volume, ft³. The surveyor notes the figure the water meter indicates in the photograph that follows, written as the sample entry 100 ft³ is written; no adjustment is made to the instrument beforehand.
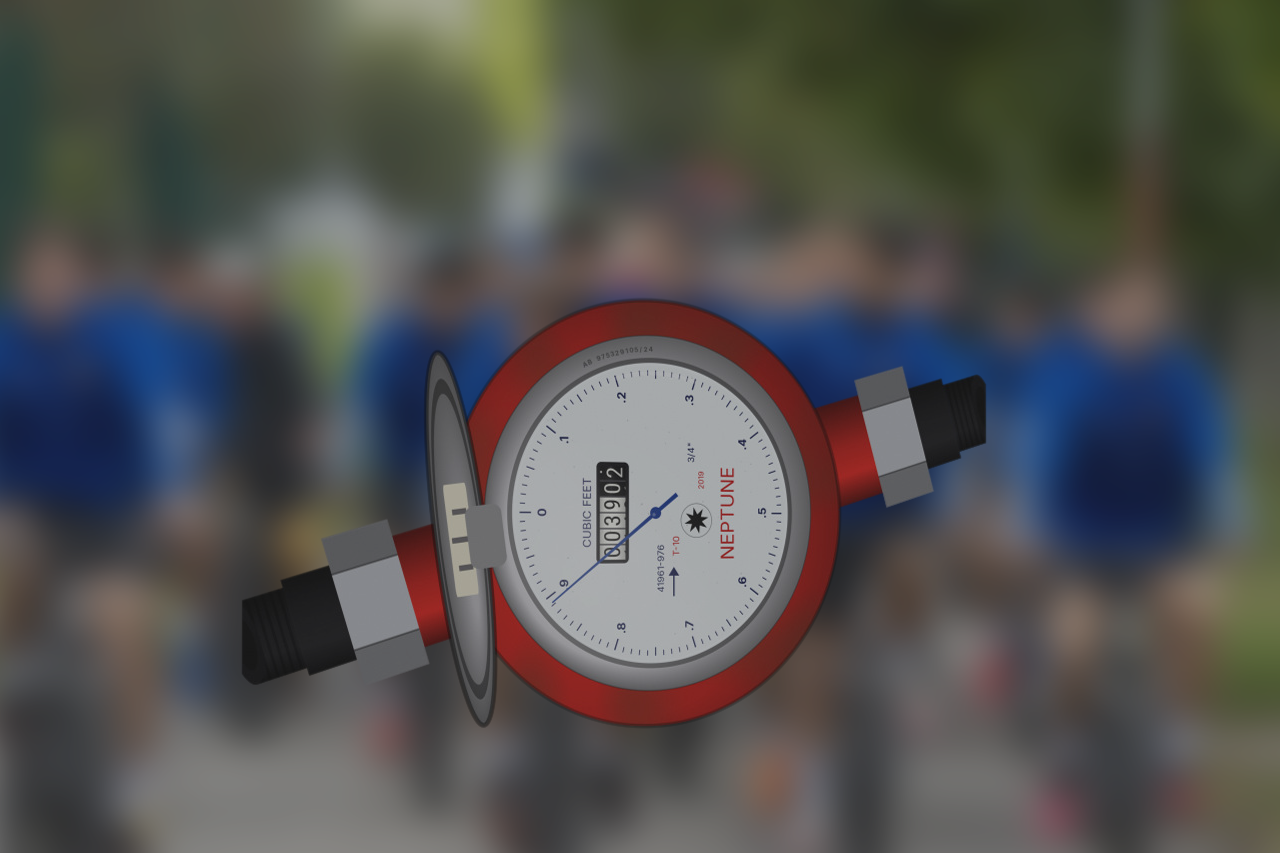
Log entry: 3901.89 ft³
